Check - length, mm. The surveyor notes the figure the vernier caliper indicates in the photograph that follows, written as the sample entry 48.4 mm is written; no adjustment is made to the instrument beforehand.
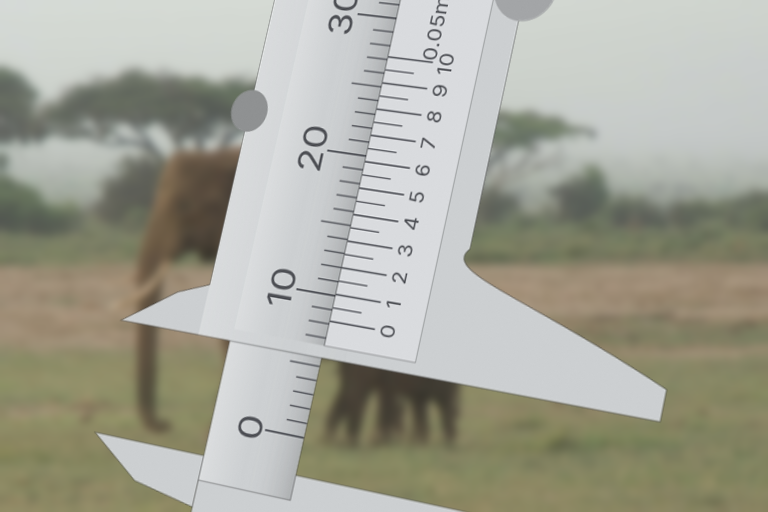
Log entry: 8.2 mm
